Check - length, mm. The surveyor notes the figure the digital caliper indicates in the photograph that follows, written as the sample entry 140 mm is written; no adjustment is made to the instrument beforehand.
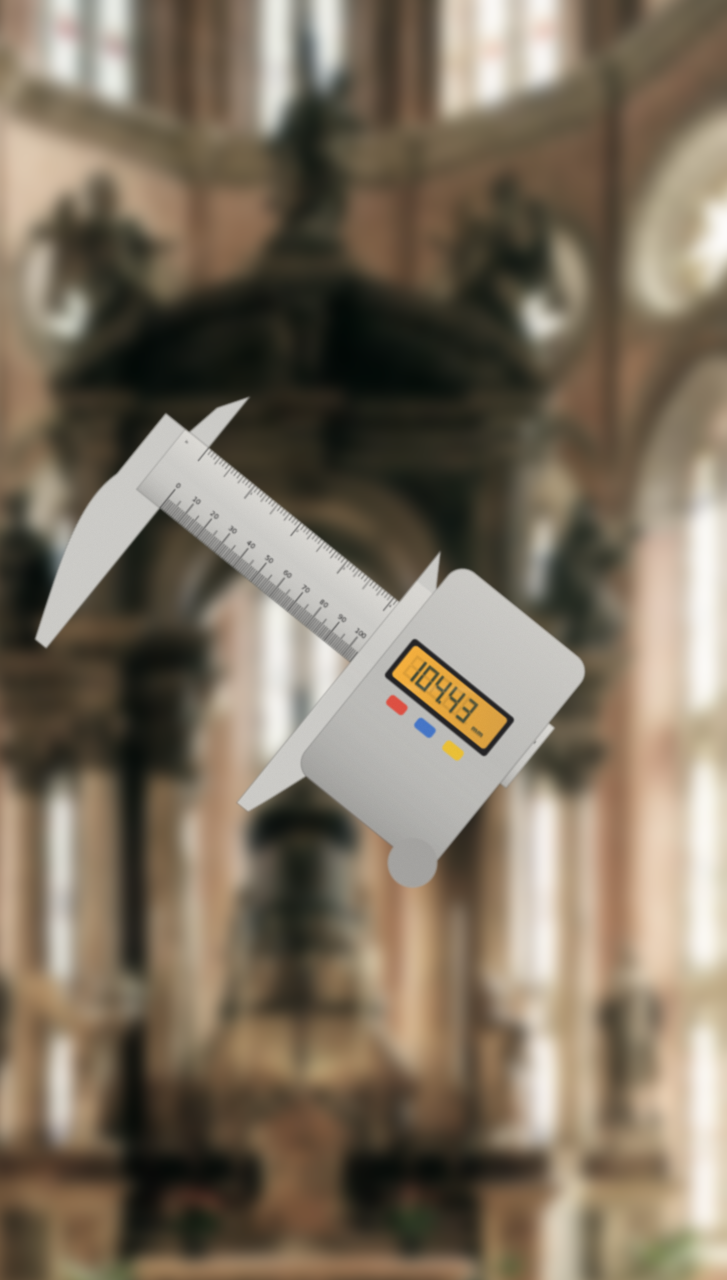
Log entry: 104.43 mm
